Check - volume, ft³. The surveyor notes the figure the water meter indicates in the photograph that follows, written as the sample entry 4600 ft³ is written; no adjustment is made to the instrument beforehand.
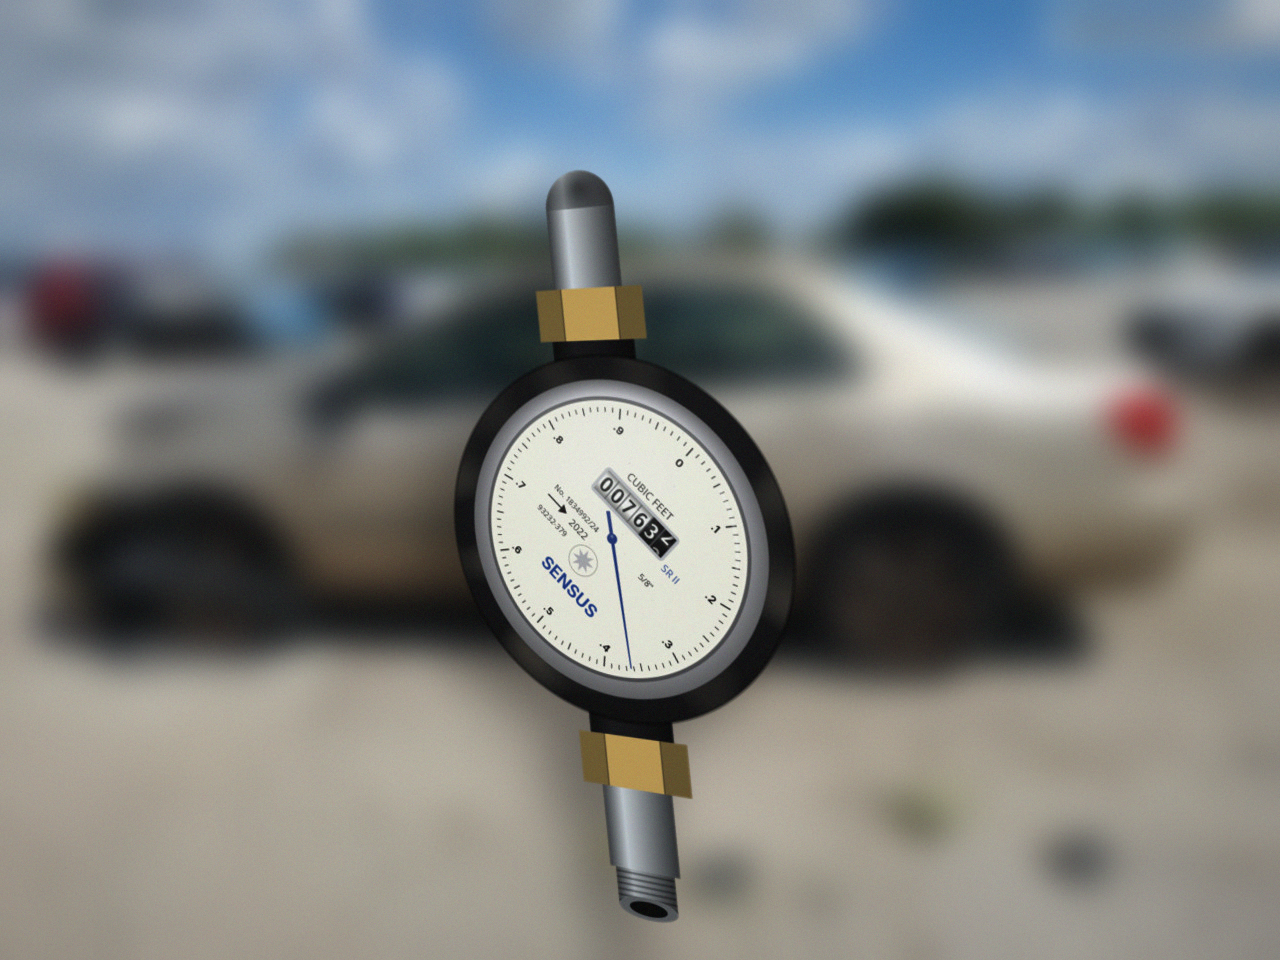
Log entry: 7632.36 ft³
